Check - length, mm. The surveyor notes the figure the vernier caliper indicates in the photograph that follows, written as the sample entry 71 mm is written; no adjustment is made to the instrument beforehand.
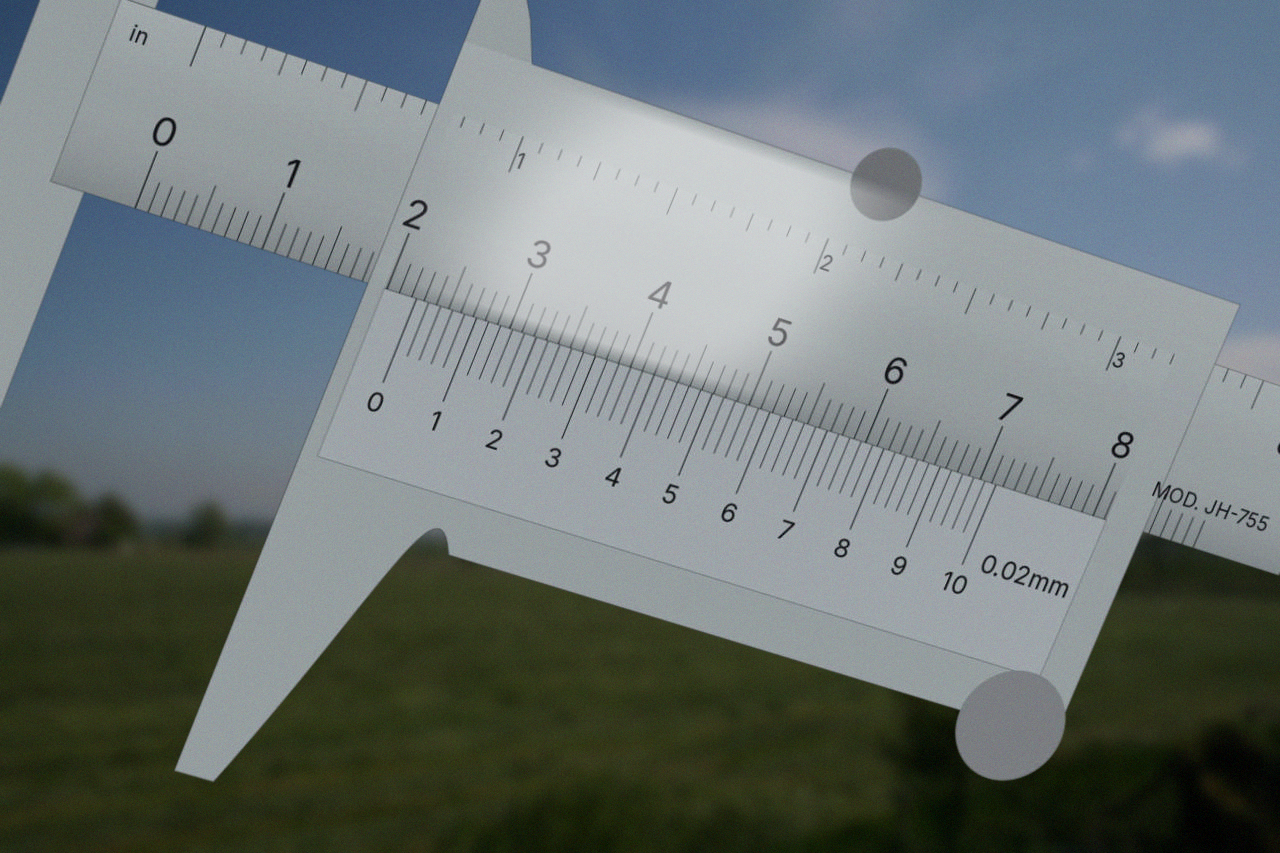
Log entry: 22.4 mm
